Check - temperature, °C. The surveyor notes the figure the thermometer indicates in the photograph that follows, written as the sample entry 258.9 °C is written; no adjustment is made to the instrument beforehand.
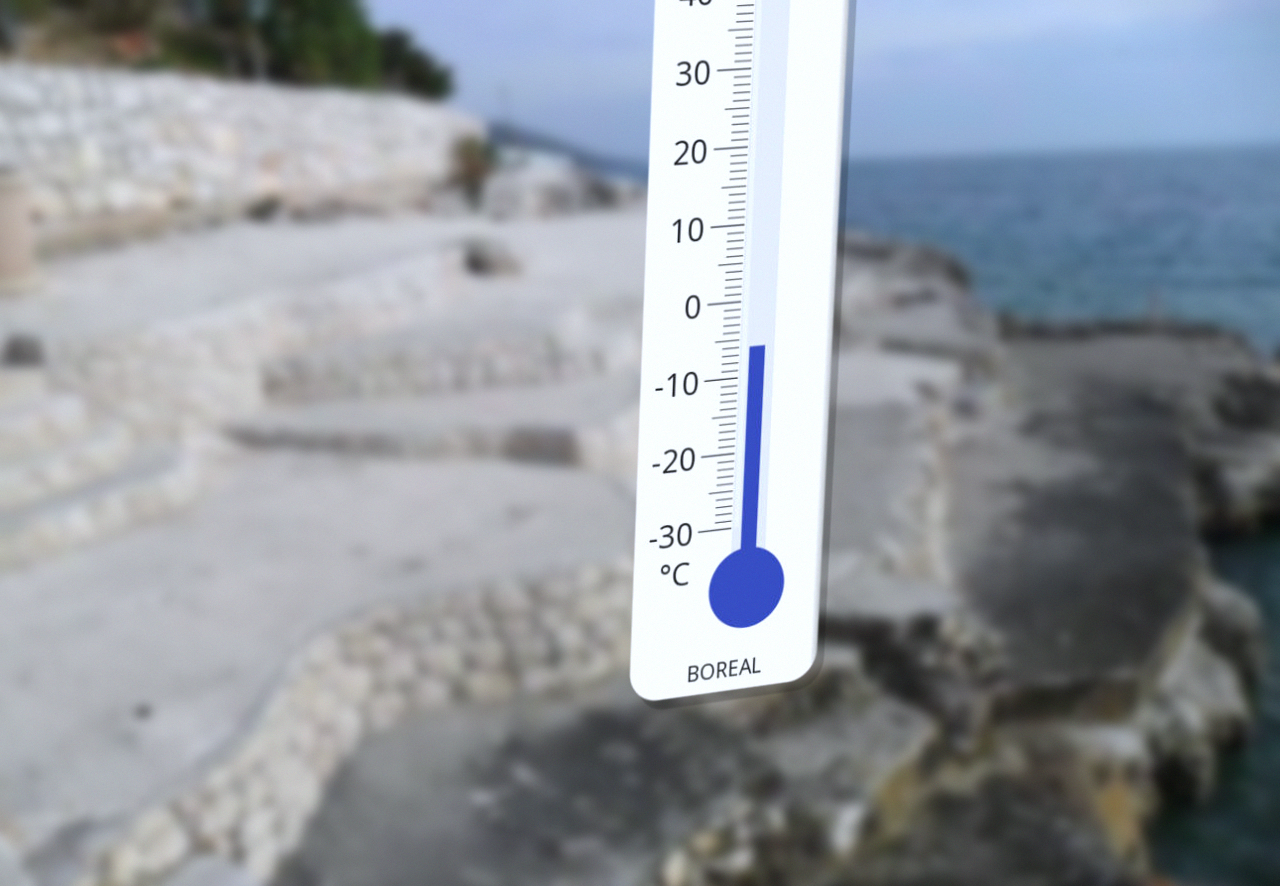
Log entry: -6 °C
